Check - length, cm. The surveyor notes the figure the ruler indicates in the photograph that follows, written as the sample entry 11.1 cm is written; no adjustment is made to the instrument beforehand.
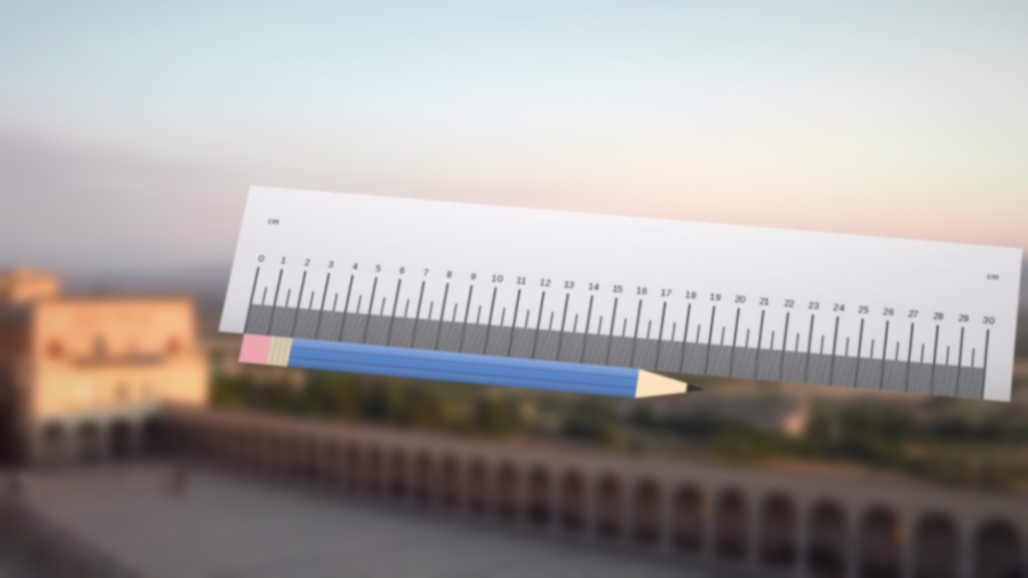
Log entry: 19 cm
